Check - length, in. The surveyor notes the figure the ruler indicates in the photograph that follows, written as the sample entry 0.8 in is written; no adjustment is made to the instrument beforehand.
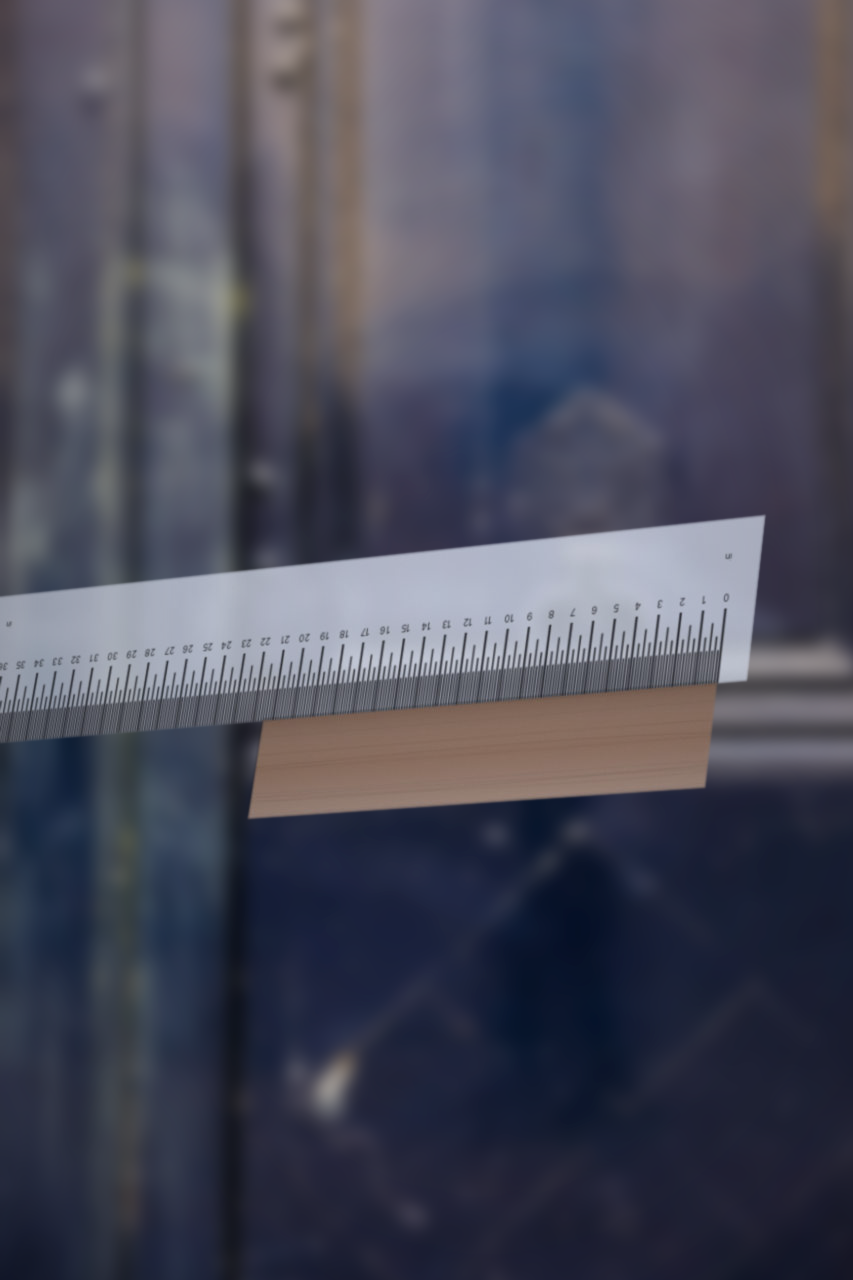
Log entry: 21.5 in
